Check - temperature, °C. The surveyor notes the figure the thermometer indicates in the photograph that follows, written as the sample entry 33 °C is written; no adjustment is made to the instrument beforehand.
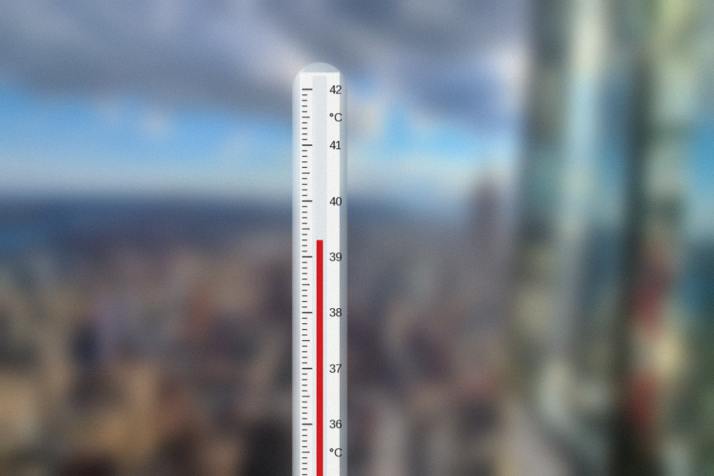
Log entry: 39.3 °C
